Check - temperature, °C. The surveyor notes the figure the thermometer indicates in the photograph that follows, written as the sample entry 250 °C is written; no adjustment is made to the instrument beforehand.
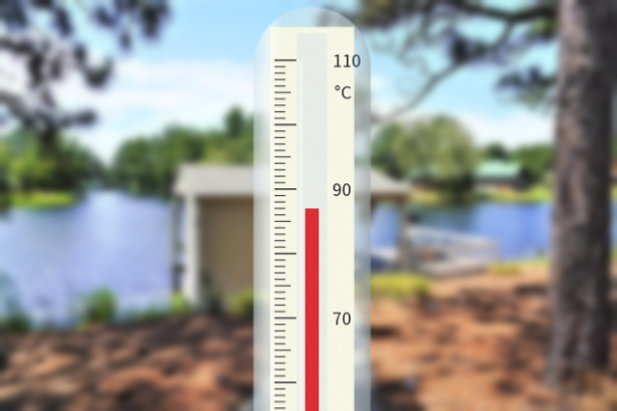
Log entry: 87 °C
